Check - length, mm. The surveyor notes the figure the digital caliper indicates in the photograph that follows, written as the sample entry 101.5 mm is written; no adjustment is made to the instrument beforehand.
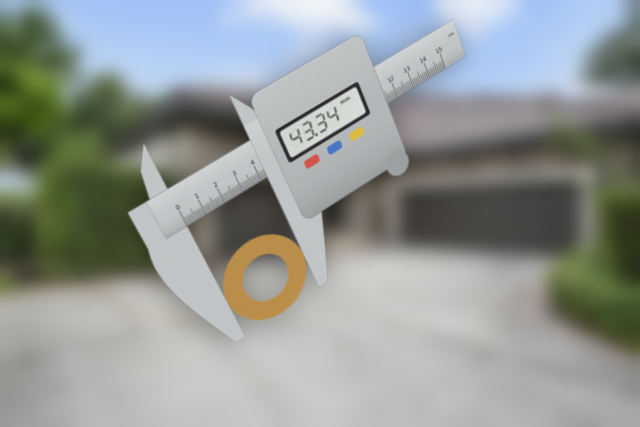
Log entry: 43.34 mm
